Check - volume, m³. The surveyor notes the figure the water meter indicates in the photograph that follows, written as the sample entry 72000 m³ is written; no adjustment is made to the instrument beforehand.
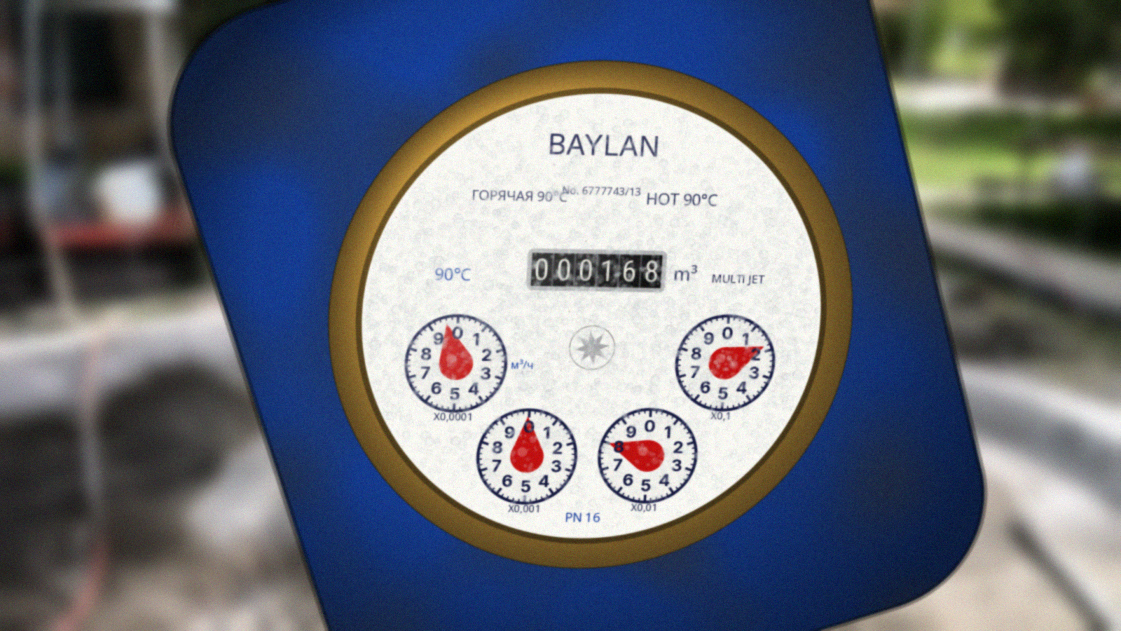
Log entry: 168.1799 m³
